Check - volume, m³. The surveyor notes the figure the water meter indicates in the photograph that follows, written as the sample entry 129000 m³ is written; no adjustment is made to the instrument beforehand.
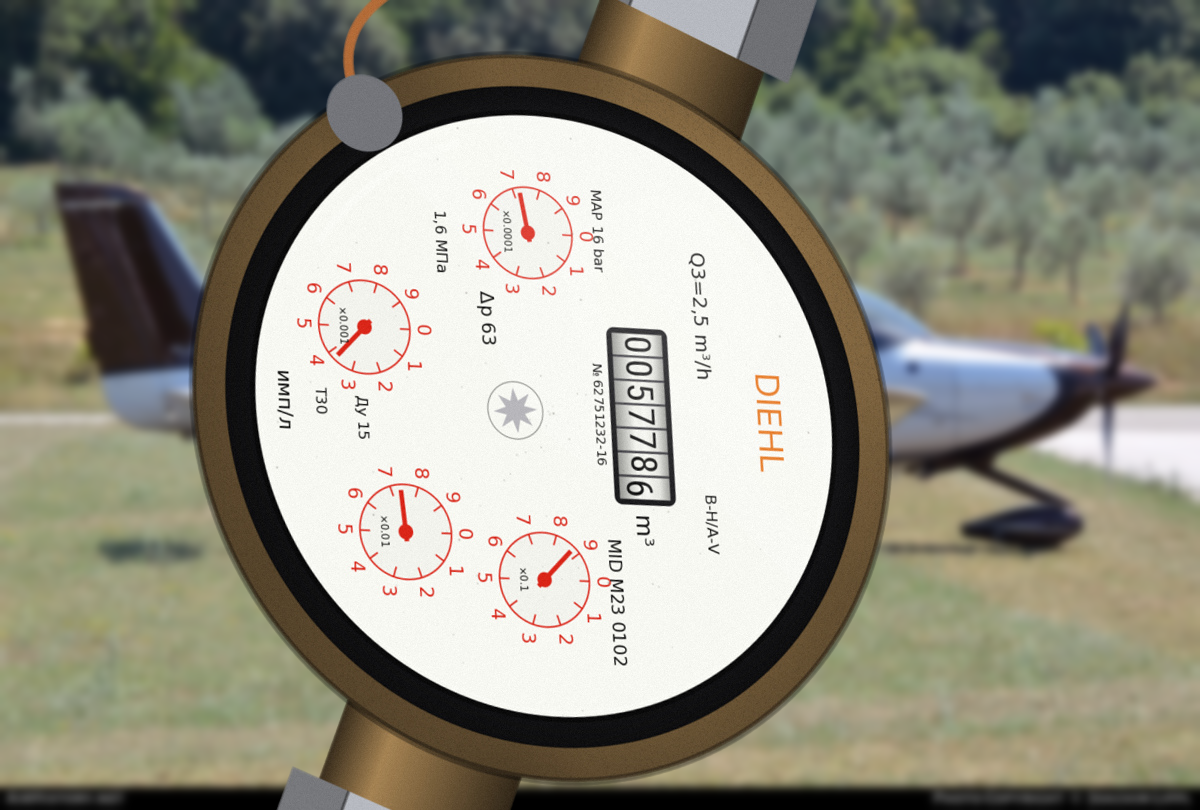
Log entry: 57785.8737 m³
